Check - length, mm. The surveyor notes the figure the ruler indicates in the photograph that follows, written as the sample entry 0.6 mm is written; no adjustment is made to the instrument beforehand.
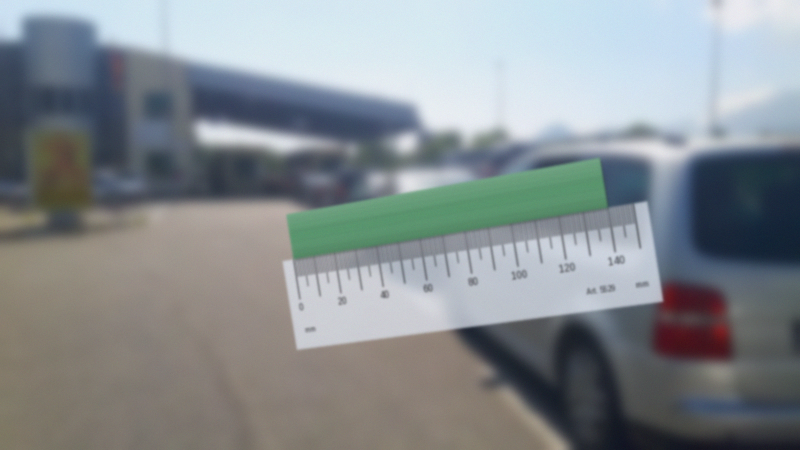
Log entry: 140 mm
